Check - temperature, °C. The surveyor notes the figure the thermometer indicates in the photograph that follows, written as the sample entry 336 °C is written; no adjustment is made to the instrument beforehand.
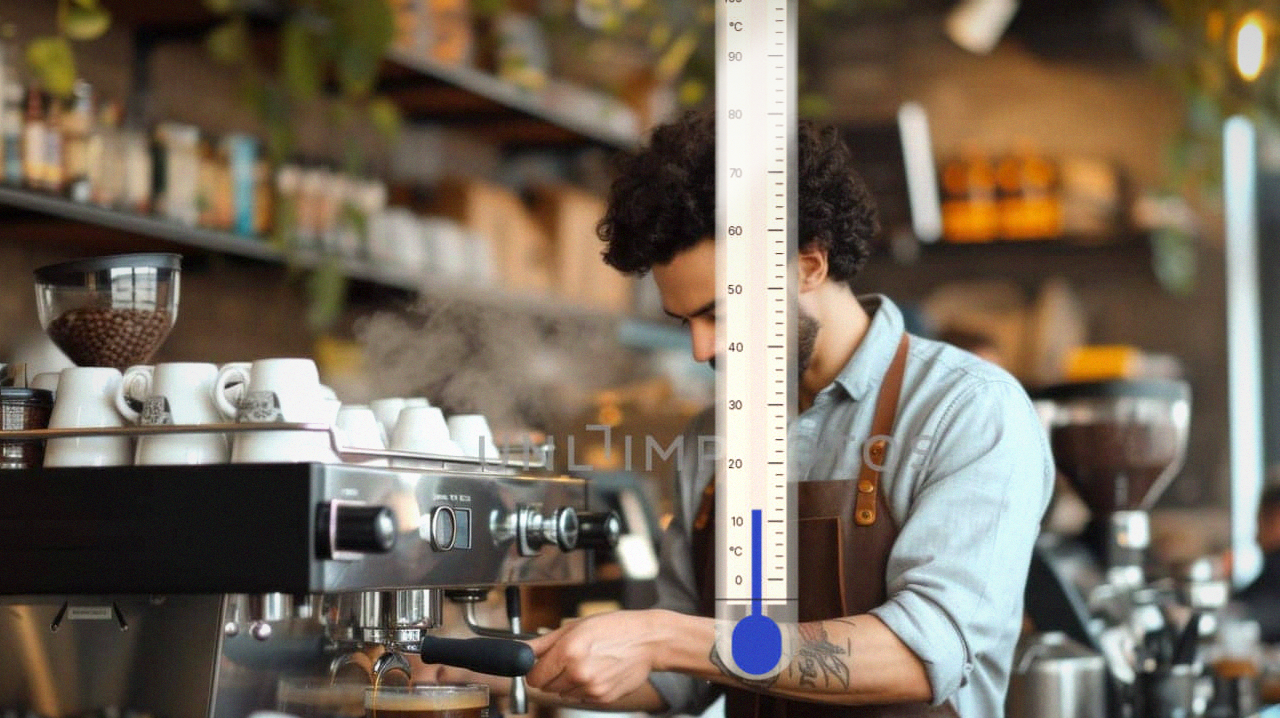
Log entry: 12 °C
